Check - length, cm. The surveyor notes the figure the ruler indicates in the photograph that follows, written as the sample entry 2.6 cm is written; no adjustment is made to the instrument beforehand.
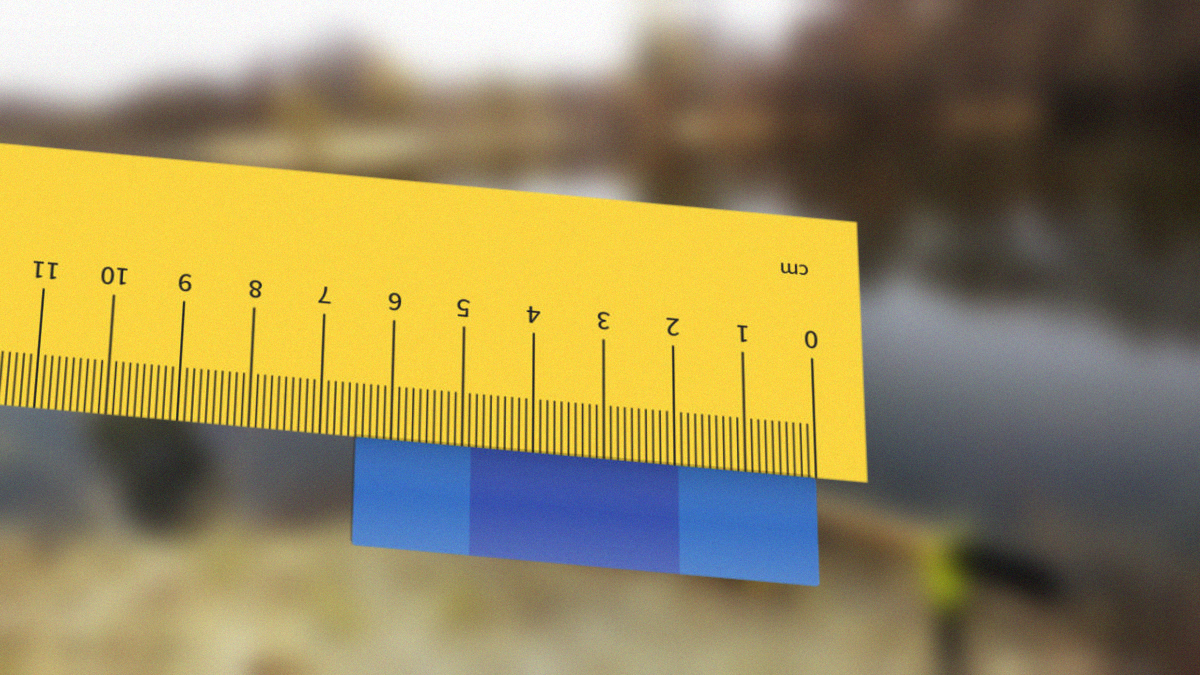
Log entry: 6.5 cm
